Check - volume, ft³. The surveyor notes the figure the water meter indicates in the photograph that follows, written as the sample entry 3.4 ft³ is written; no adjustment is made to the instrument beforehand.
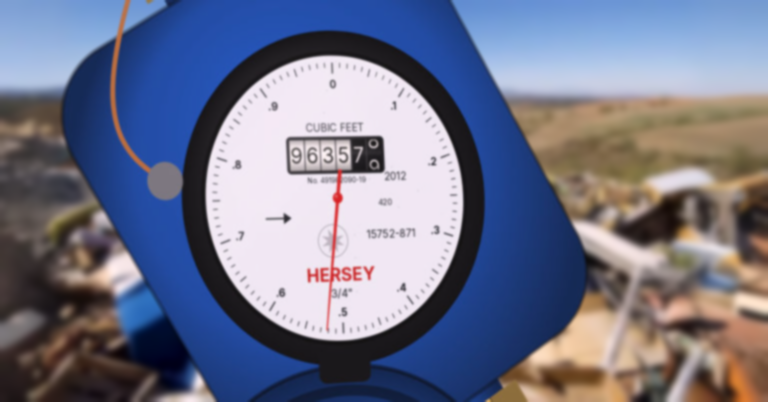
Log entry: 963578.52 ft³
